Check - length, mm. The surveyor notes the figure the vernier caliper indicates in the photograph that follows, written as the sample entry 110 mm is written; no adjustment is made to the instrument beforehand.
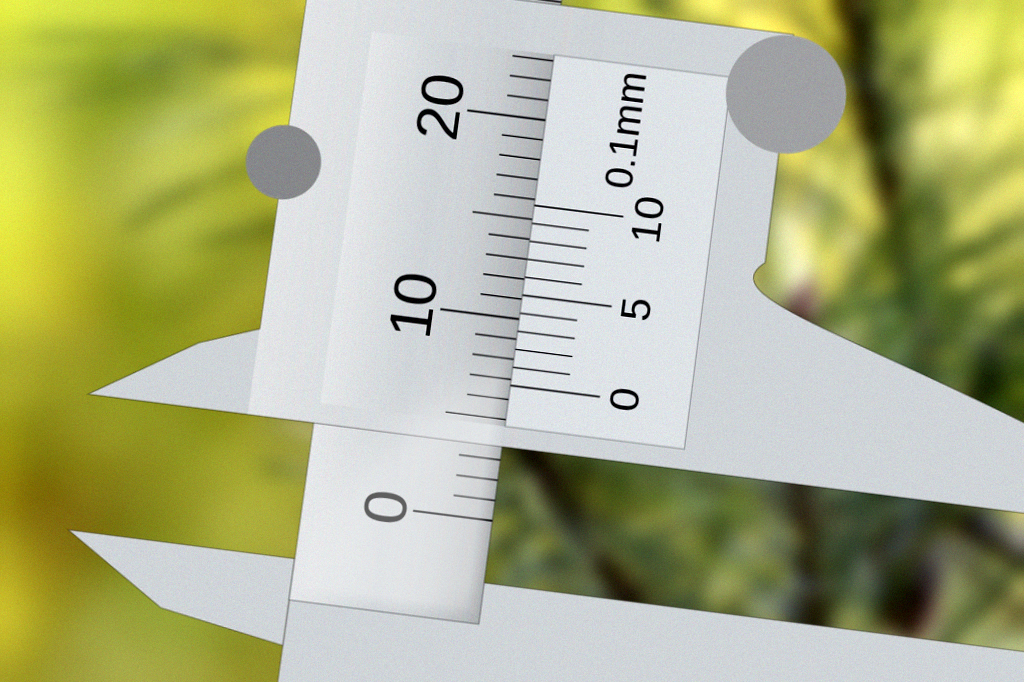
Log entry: 6.7 mm
